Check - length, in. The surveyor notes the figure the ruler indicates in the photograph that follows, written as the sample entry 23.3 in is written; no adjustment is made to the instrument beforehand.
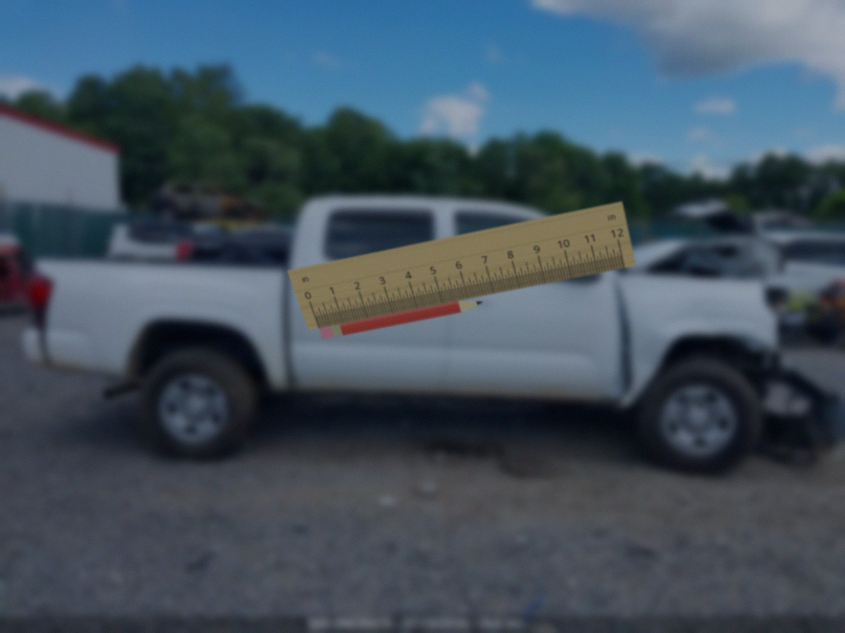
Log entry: 6.5 in
